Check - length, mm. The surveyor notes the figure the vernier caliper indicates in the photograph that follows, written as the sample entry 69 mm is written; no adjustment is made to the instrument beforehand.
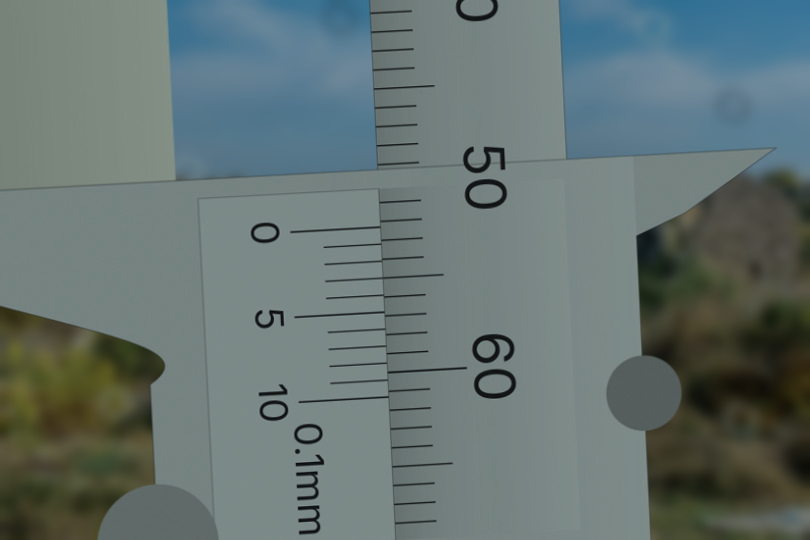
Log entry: 52.3 mm
